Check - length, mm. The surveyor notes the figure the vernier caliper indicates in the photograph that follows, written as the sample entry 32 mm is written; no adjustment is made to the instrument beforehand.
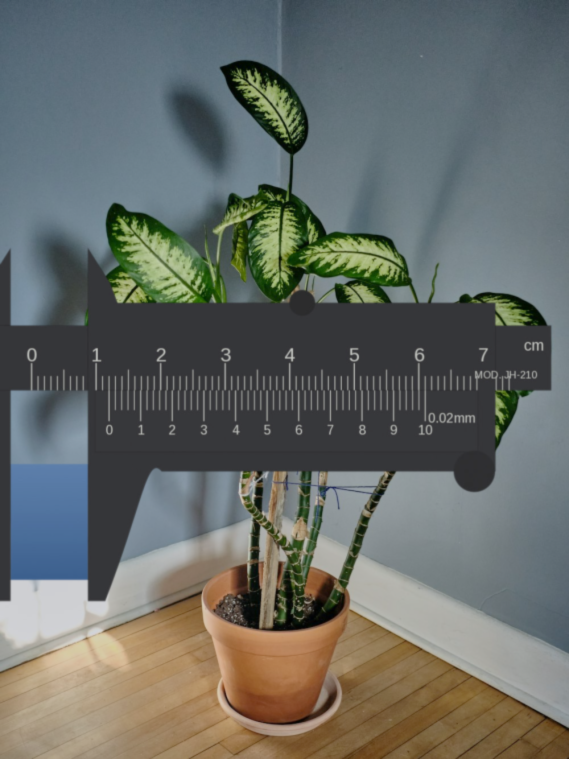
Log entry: 12.0 mm
